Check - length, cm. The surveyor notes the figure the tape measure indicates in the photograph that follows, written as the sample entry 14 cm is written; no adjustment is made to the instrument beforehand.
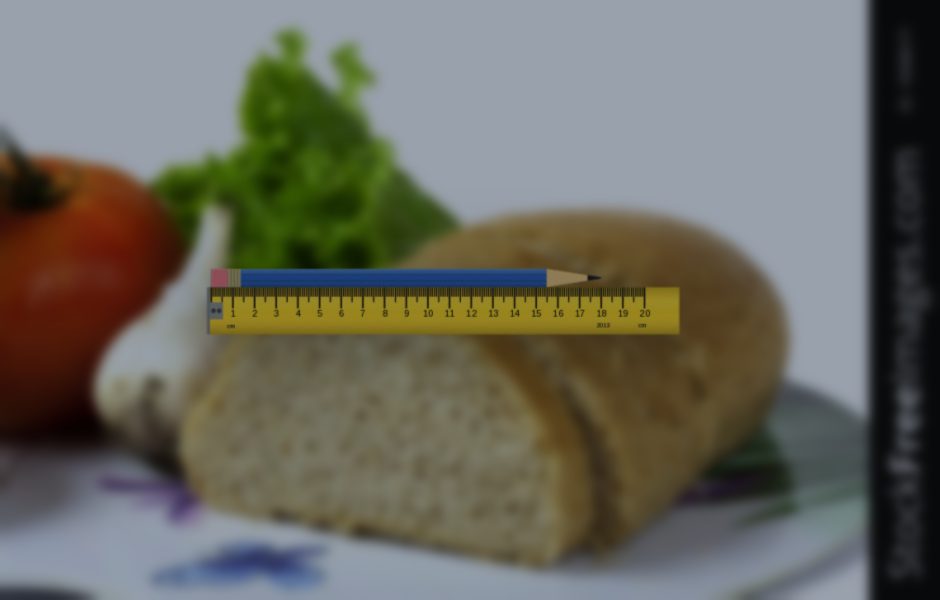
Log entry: 18 cm
